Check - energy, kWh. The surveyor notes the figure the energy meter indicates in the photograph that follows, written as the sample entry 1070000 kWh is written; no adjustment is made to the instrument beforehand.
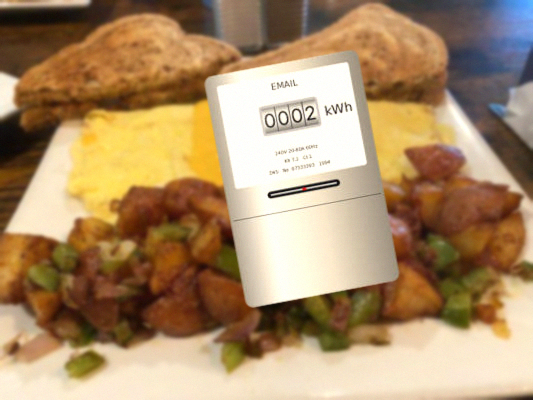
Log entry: 2 kWh
